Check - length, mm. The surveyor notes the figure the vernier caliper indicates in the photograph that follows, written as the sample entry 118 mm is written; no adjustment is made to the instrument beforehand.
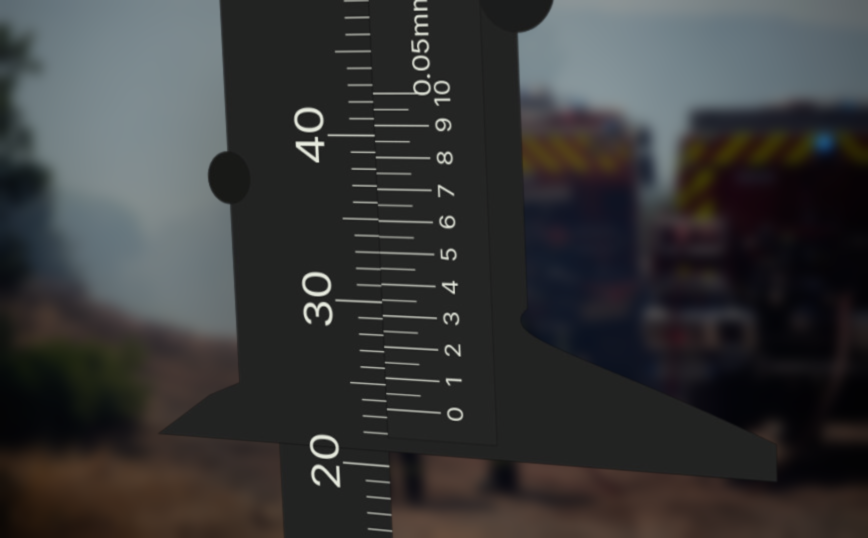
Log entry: 23.5 mm
